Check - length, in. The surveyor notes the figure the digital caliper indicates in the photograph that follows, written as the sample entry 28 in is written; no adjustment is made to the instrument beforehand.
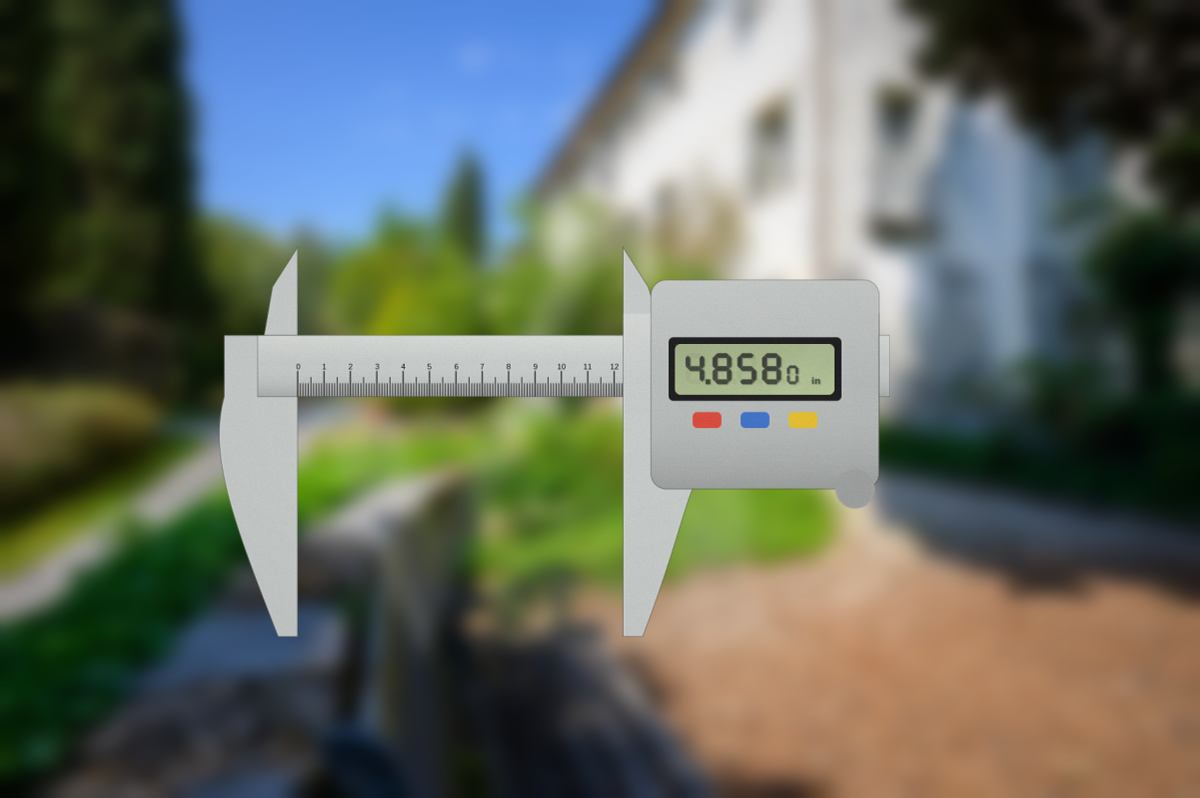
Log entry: 4.8580 in
